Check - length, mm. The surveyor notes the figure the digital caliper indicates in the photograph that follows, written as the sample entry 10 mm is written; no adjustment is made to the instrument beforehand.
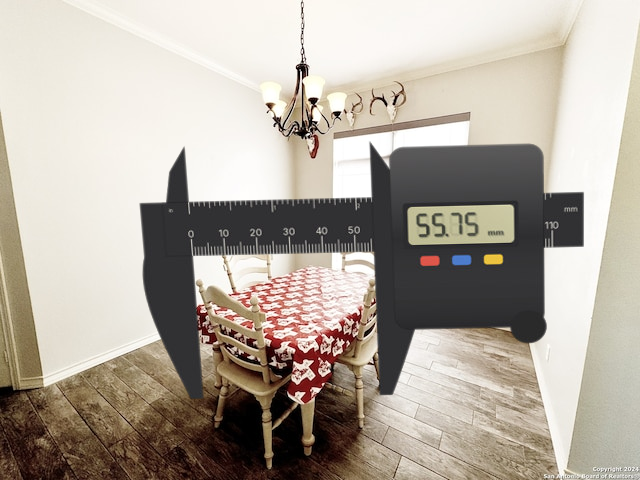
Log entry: 55.75 mm
